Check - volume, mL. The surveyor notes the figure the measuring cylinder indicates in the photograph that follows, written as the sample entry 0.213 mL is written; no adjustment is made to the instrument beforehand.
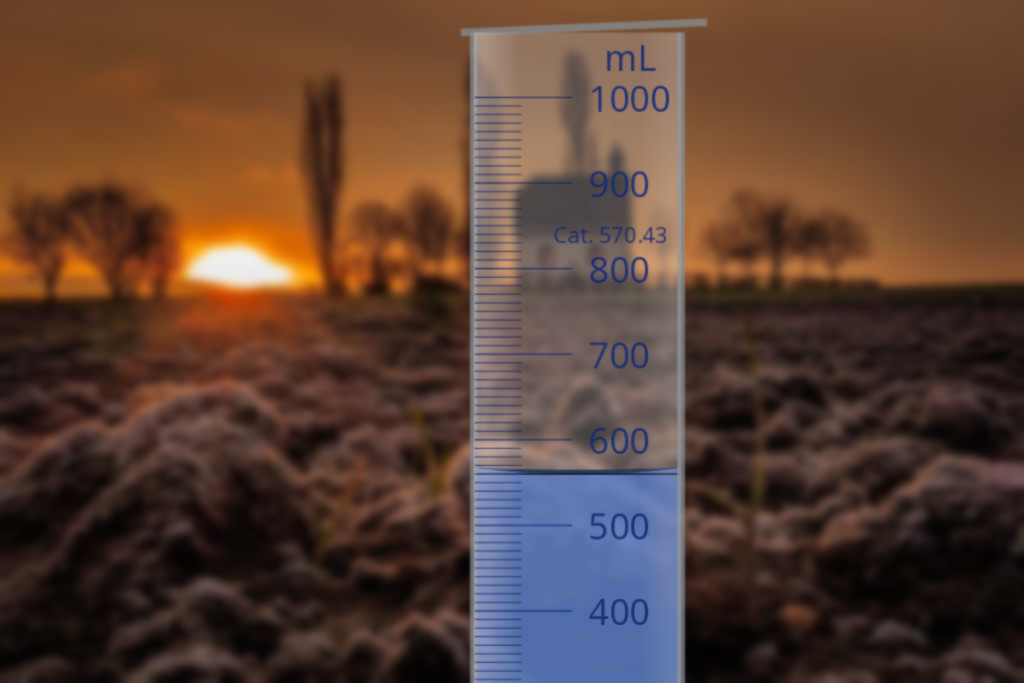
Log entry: 560 mL
